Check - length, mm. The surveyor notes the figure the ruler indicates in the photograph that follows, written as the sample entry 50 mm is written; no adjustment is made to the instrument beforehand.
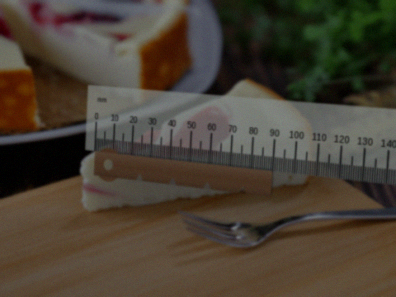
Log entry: 90 mm
